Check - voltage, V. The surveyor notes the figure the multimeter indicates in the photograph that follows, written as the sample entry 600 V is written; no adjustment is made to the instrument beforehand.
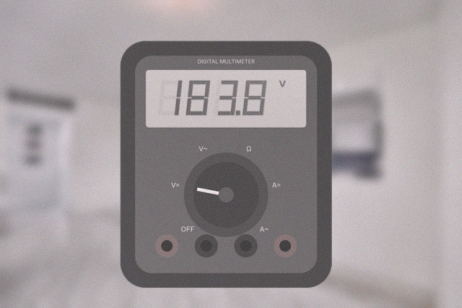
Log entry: 183.8 V
